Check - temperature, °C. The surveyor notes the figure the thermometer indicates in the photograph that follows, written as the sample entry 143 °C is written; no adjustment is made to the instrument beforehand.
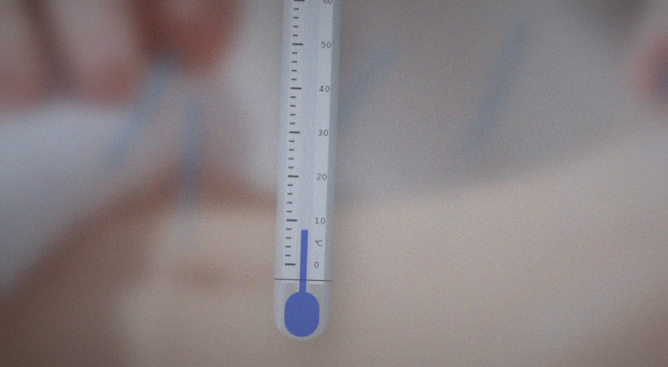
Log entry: 8 °C
